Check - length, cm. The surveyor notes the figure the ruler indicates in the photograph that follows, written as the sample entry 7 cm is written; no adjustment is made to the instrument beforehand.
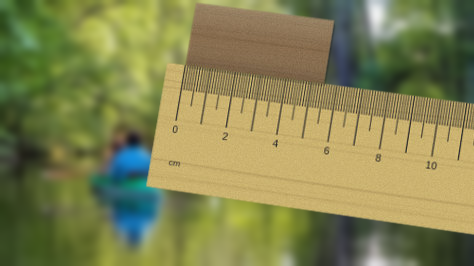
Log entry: 5.5 cm
